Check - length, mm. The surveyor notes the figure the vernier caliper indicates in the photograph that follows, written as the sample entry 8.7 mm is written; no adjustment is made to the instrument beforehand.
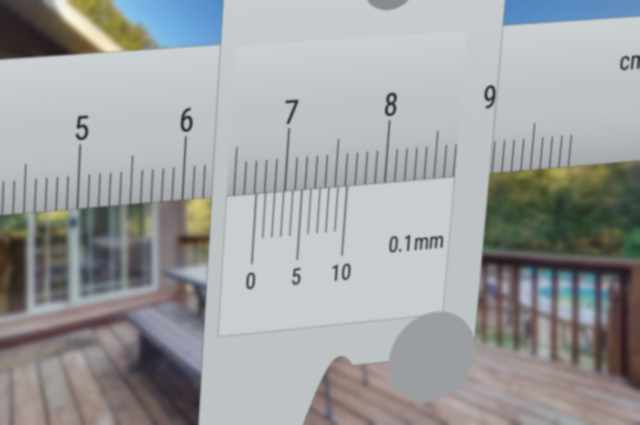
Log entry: 67.2 mm
